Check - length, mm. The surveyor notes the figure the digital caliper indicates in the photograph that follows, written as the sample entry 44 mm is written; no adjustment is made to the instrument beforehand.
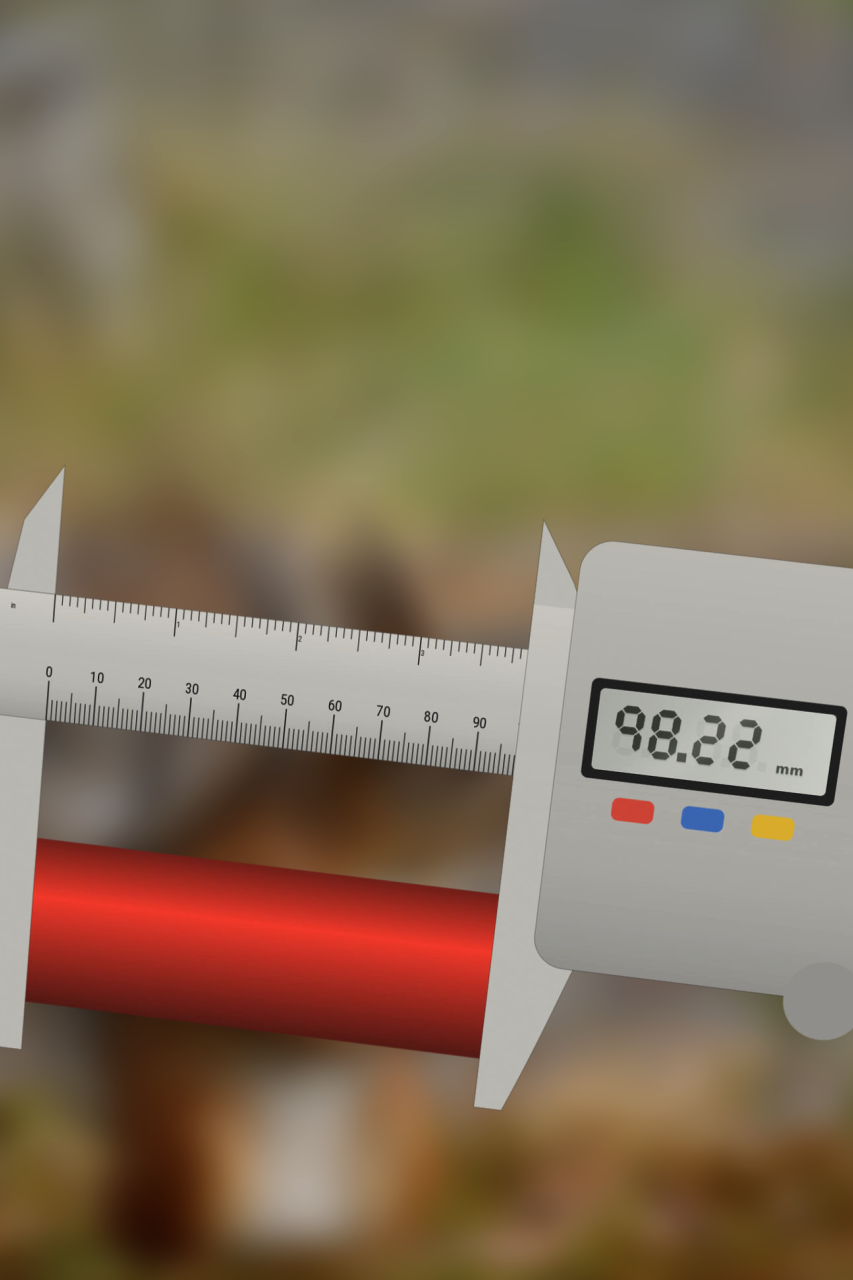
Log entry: 98.22 mm
